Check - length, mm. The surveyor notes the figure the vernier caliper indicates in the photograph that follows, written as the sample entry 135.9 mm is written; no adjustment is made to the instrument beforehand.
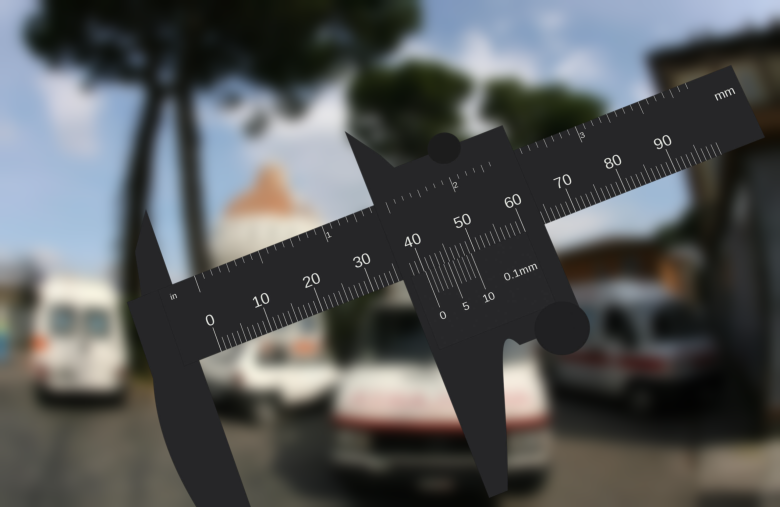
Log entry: 40.2 mm
